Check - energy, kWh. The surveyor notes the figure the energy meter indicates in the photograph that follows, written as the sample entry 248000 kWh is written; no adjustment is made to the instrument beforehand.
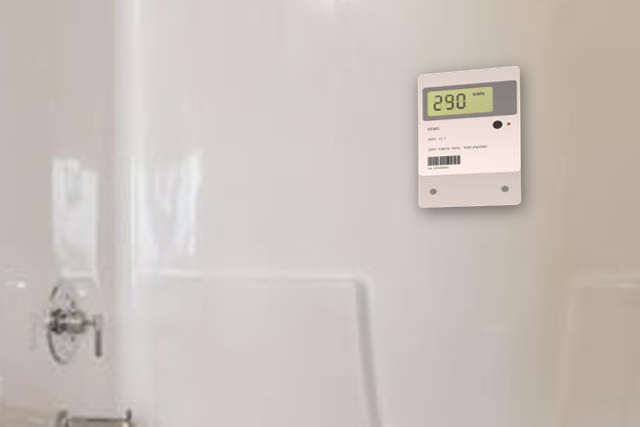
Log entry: 290 kWh
